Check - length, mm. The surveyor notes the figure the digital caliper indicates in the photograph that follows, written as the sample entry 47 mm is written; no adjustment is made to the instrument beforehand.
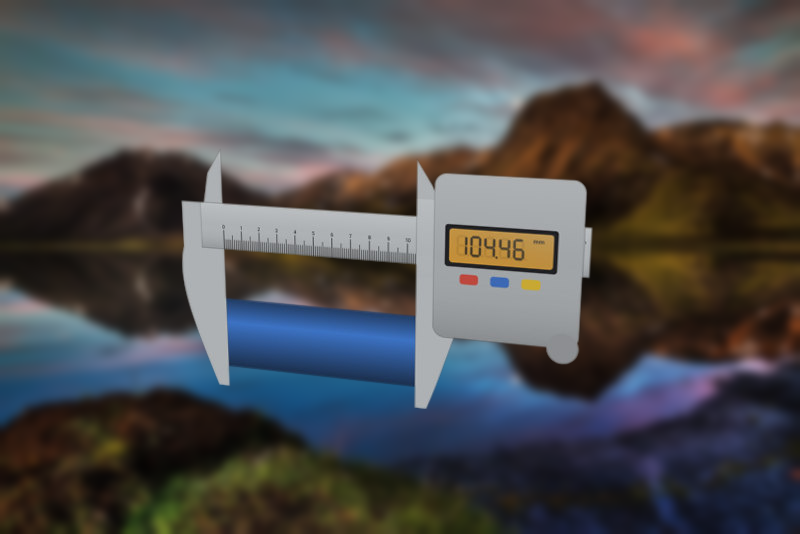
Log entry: 104.46 mm
